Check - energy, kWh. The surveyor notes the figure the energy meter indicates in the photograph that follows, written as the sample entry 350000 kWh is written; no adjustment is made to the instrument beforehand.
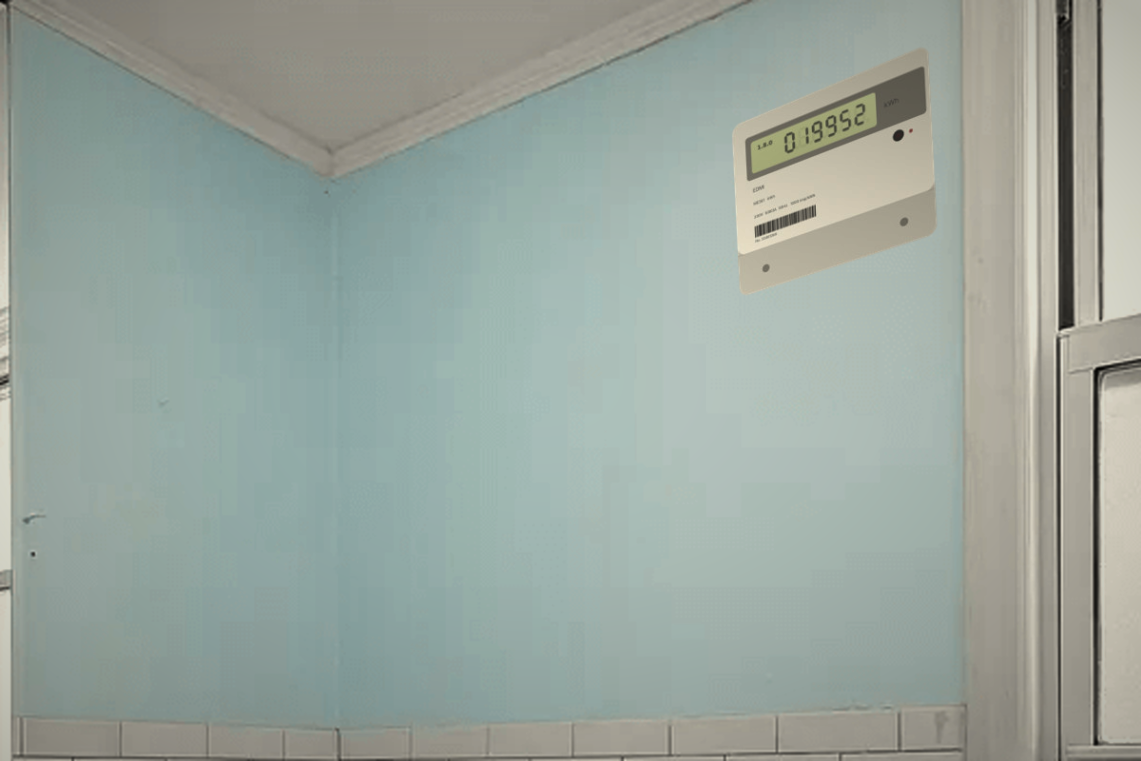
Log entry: 19952 kWh
